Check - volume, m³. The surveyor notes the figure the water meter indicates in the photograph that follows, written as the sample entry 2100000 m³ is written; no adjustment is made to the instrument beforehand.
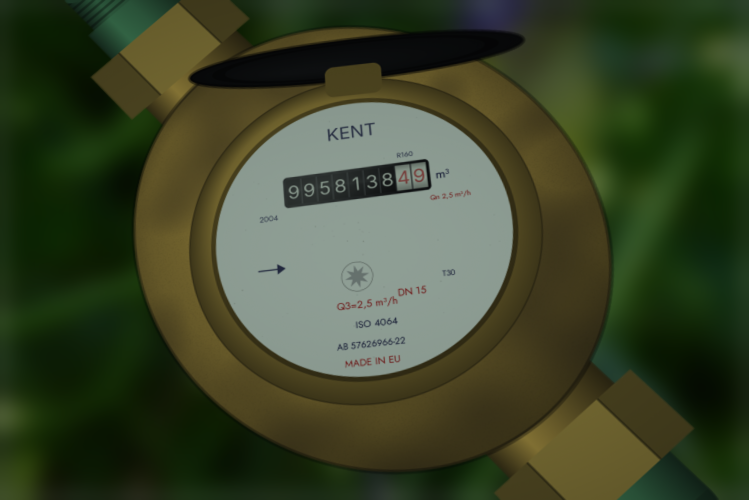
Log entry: 9958138.49 m³
